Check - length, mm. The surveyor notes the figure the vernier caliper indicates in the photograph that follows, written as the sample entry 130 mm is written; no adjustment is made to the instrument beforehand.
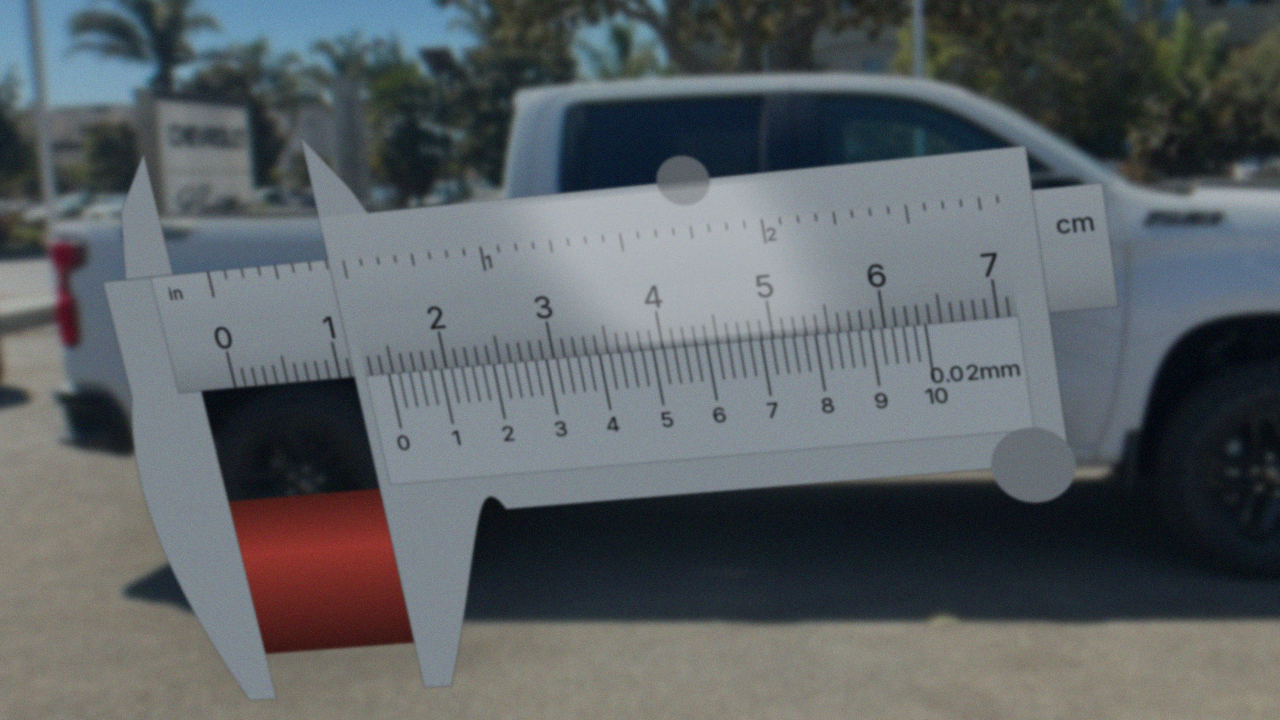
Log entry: 14.6 mm
